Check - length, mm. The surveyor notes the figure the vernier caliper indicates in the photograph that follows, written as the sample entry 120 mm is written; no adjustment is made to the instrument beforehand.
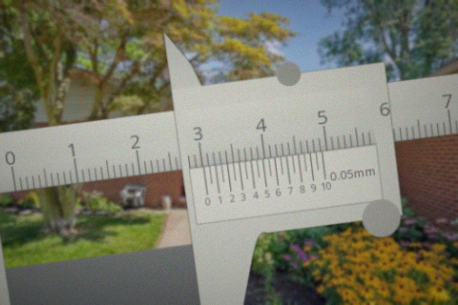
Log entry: 30.2 mm
